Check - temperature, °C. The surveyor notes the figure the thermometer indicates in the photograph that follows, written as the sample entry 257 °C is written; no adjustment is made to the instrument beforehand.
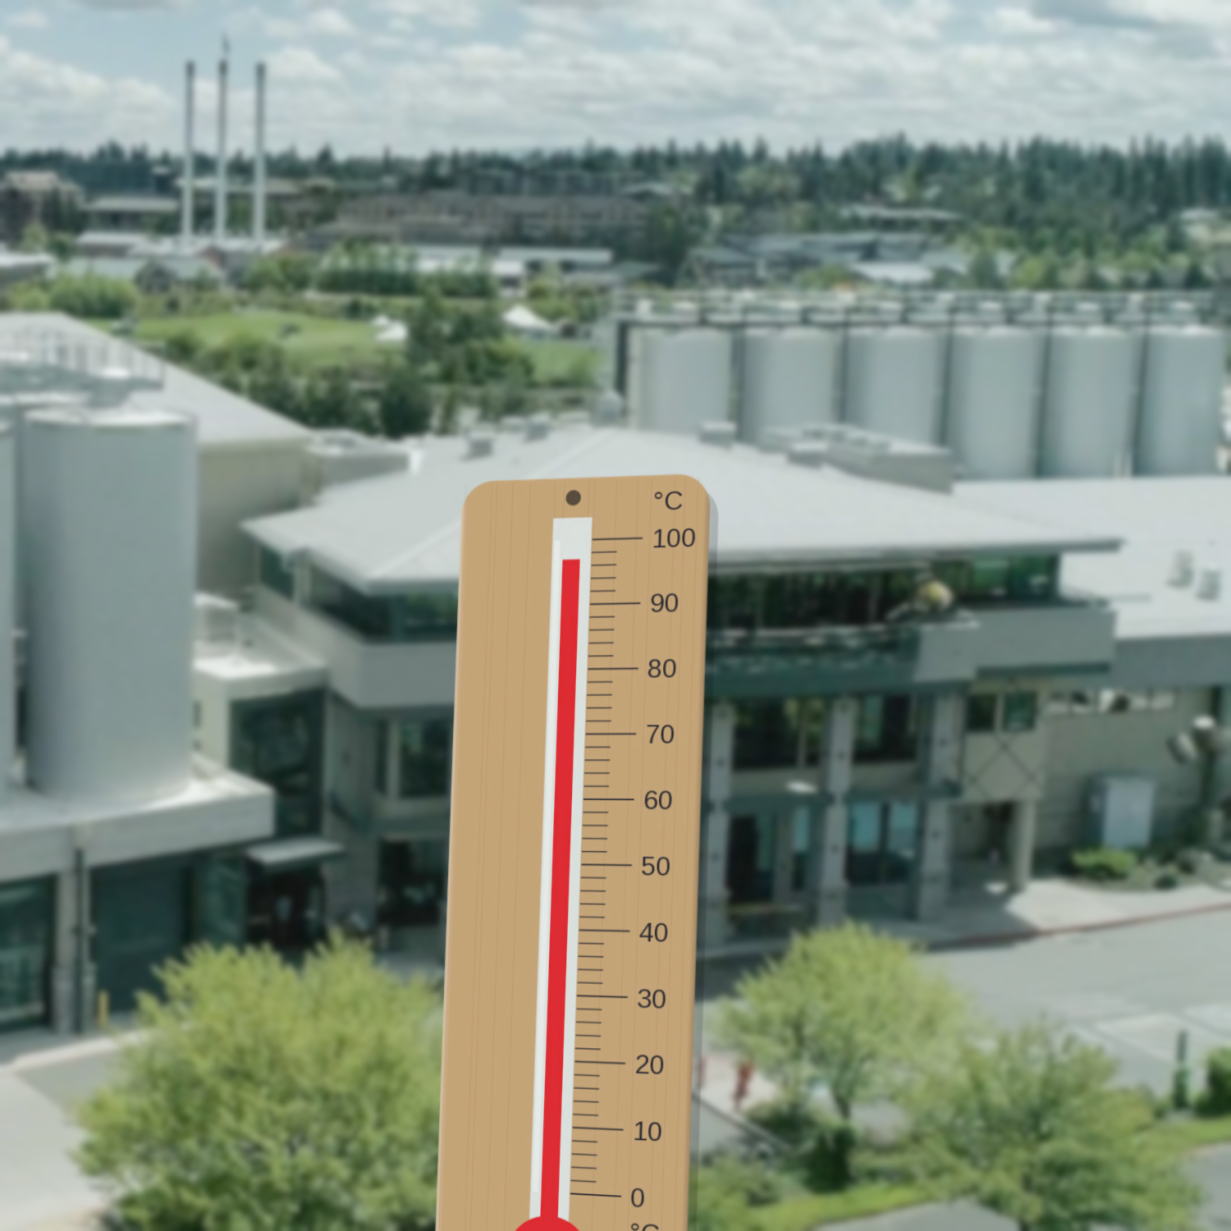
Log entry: 97 °C
